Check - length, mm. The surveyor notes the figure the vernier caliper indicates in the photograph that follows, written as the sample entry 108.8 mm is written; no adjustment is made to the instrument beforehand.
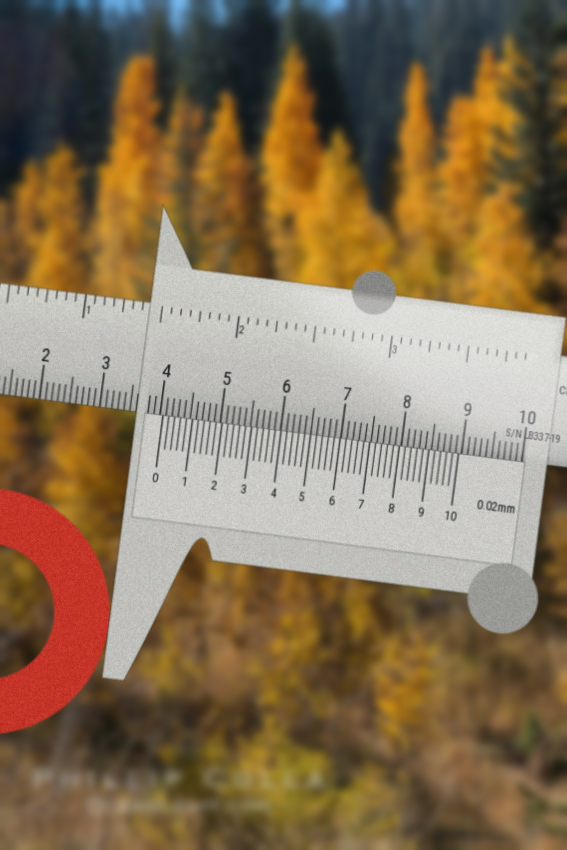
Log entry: 40.5 mm
